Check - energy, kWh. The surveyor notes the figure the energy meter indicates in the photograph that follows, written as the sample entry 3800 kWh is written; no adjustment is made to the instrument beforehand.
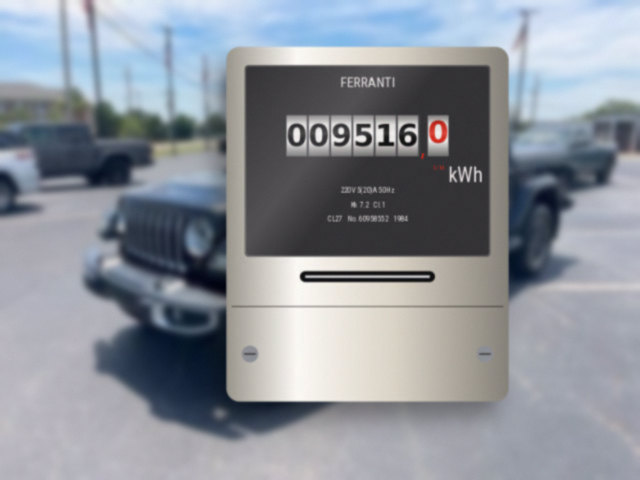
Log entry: 9516.0 kWh
